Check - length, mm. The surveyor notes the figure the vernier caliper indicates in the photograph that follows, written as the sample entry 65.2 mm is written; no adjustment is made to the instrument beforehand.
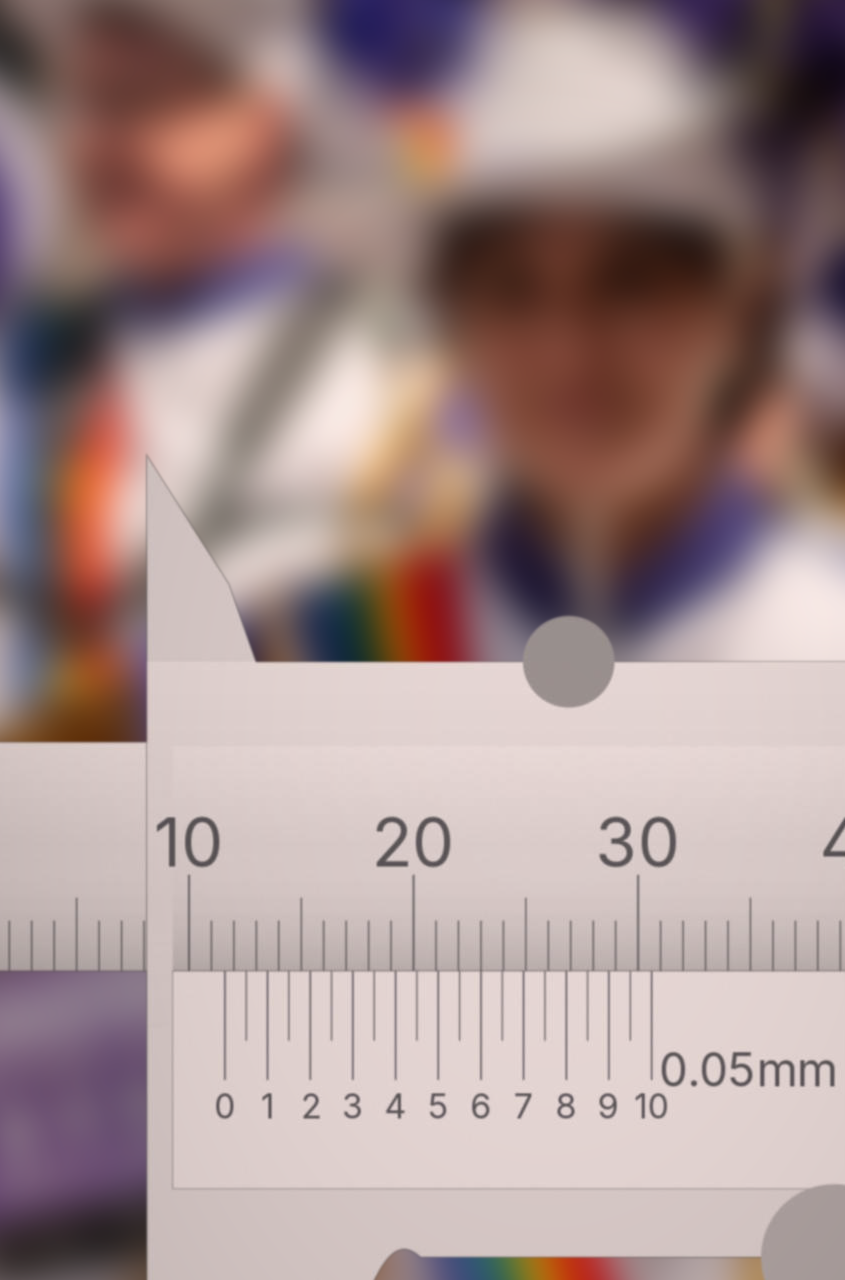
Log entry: 11.6 mm
